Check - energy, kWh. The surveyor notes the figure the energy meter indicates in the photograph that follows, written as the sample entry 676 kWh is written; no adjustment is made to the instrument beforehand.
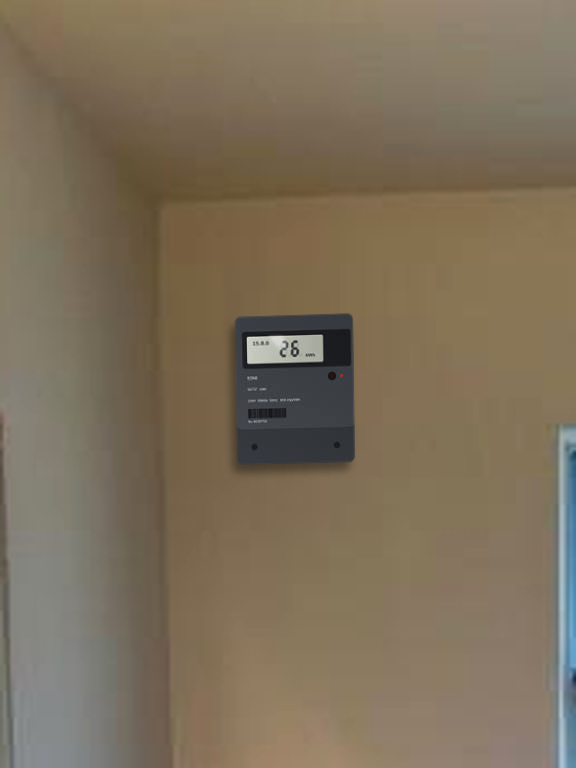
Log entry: 26 kWh
